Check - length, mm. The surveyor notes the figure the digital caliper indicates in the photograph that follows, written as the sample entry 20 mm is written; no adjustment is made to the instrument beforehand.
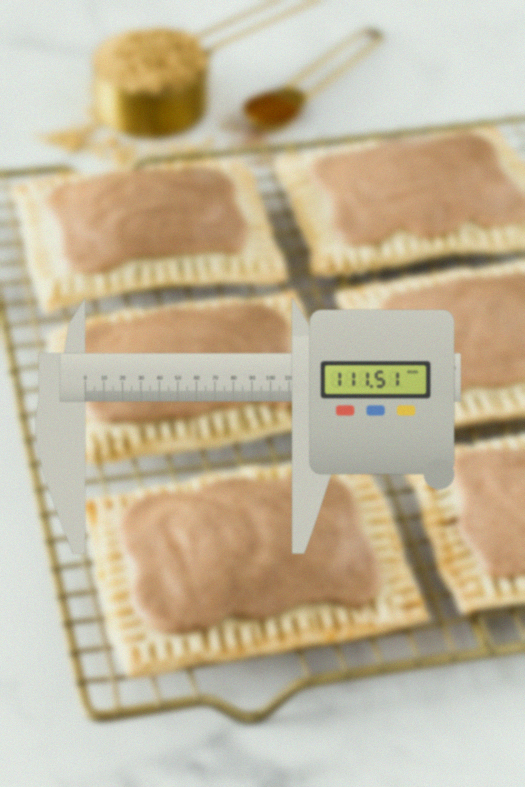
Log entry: 111.51 mm
